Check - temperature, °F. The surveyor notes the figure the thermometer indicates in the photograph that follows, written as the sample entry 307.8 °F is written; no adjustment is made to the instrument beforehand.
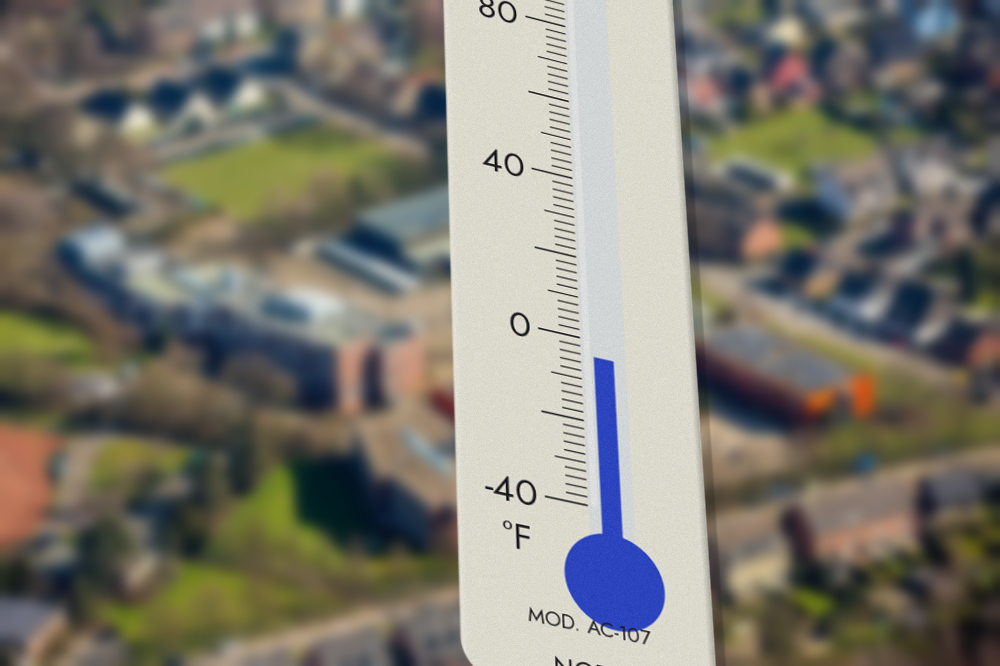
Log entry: -4 °F
